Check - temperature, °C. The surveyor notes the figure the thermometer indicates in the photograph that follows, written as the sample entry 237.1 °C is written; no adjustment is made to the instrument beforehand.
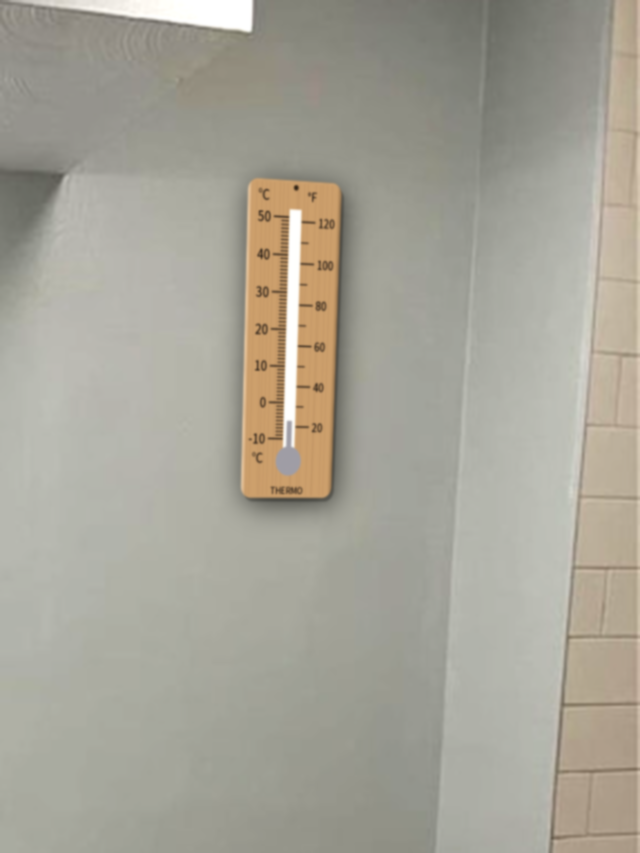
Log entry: -5 °C
